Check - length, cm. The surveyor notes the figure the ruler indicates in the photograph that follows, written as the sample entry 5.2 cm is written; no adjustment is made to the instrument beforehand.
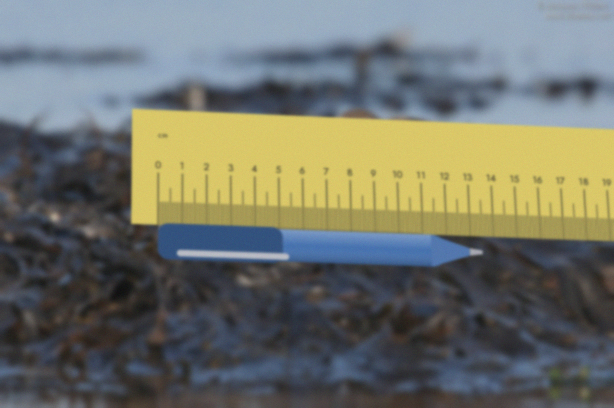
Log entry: 13.5 cm
